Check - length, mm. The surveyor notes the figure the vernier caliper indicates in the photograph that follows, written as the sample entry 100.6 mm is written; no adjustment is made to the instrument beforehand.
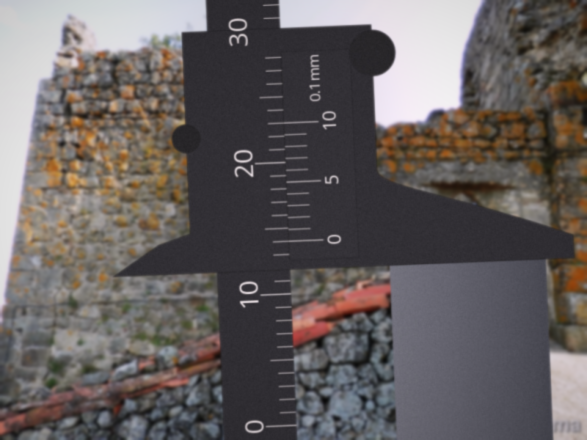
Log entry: 14.0 mm
